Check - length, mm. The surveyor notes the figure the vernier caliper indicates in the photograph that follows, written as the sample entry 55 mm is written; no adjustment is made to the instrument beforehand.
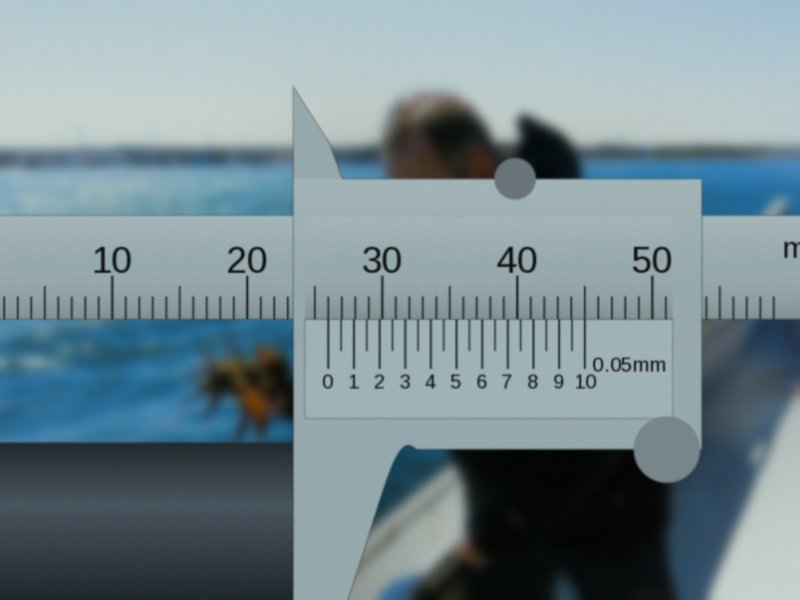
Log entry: 26.0 mm
